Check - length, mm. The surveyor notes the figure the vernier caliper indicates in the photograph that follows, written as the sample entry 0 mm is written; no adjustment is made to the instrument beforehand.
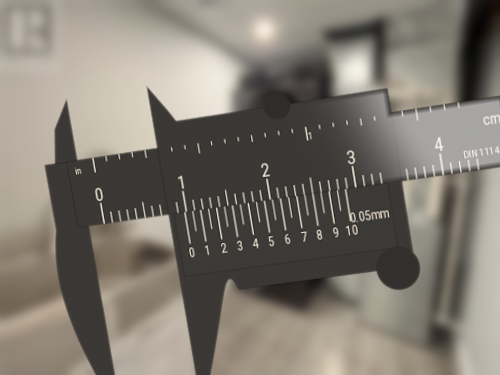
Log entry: 9.8 mm
